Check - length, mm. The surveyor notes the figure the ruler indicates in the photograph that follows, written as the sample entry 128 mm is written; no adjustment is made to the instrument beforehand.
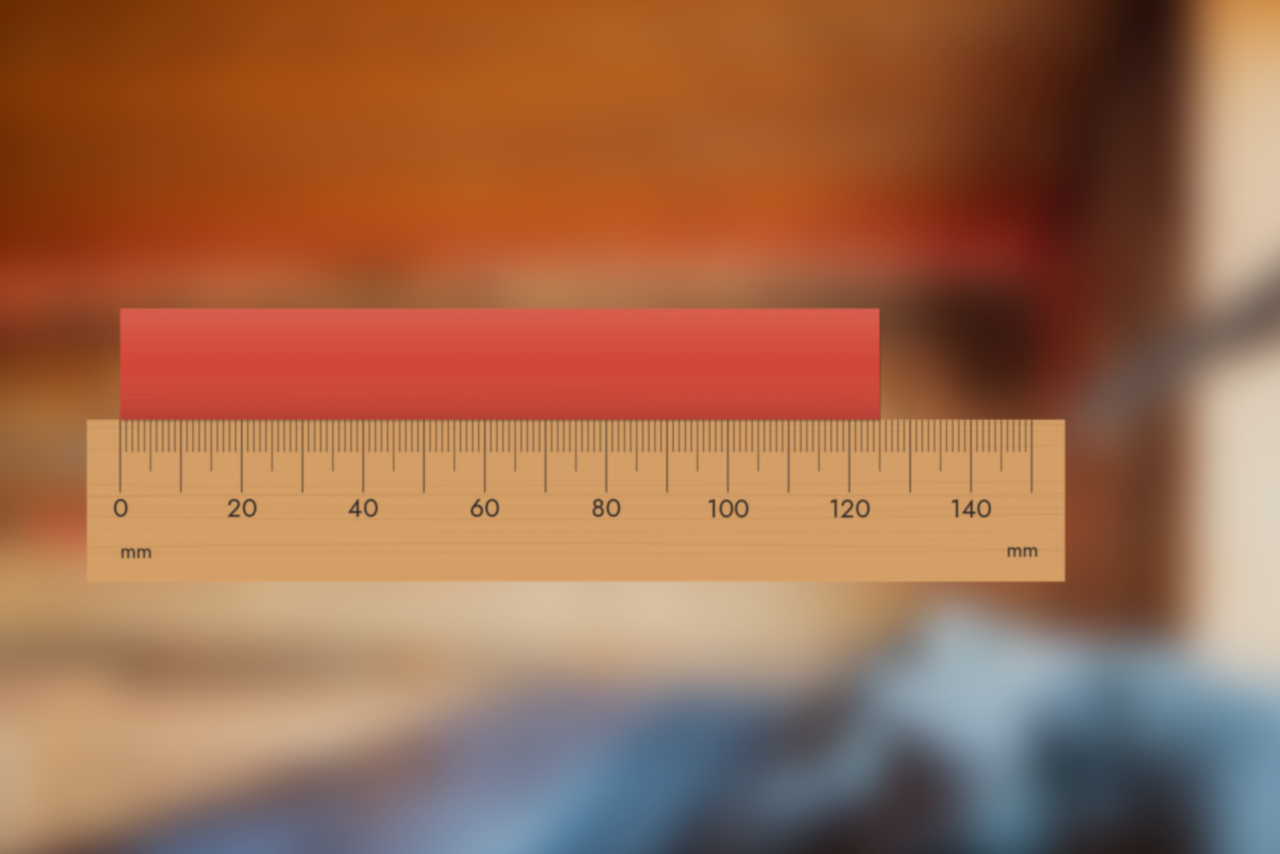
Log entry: 125 mm
